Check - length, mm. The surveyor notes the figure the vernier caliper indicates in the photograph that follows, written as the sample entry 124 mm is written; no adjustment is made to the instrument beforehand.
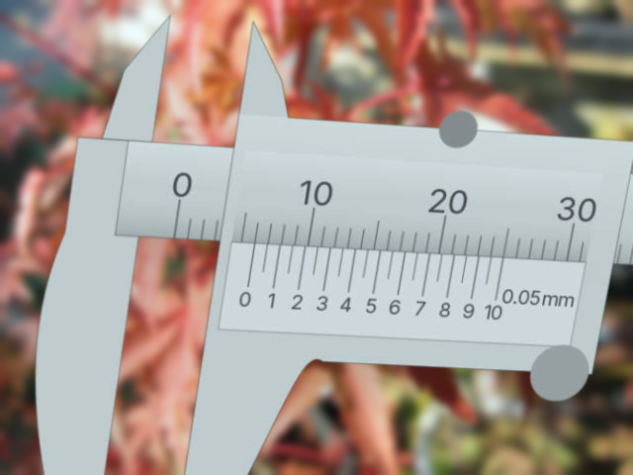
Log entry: 6.0 mm
